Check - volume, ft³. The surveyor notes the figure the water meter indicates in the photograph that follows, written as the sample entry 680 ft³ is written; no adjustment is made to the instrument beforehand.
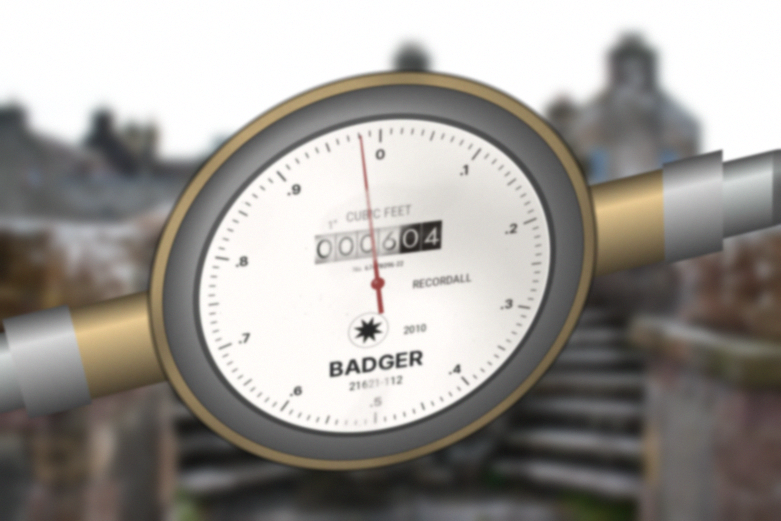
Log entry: 603.98 ft³
